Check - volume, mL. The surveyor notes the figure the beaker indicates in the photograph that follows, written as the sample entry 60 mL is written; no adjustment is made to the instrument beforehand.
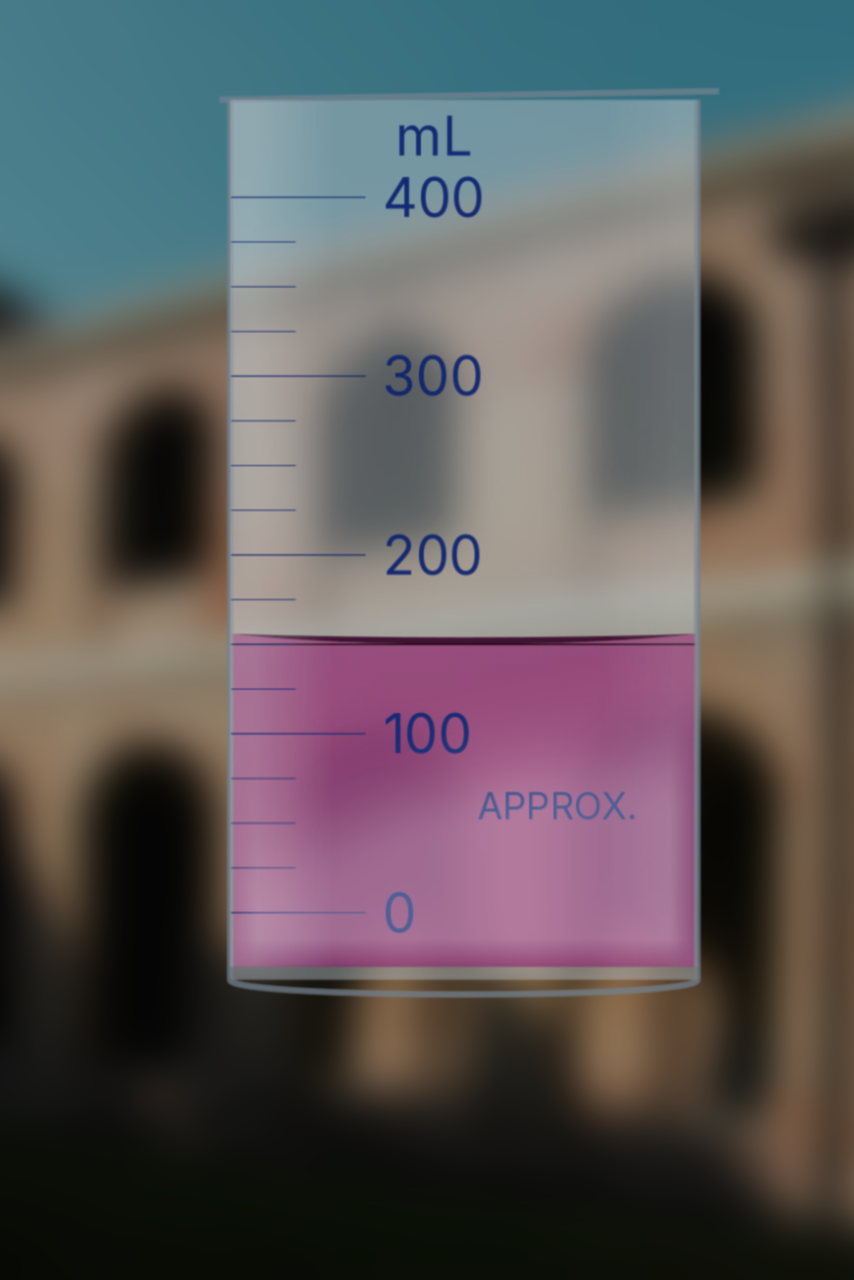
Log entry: 150 mL
